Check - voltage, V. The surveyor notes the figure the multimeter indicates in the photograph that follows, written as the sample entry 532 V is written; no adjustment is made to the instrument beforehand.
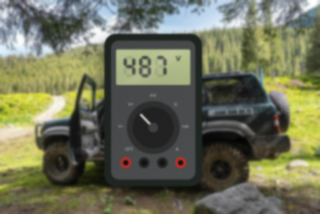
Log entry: 487 V
